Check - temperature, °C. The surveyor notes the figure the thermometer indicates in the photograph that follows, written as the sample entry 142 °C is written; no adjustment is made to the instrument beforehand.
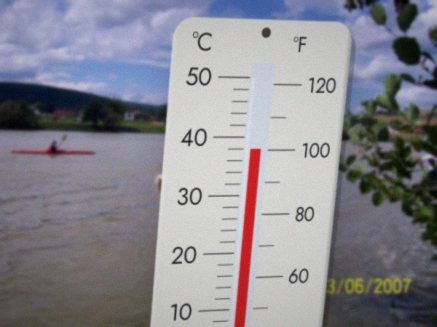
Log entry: 38 °C
